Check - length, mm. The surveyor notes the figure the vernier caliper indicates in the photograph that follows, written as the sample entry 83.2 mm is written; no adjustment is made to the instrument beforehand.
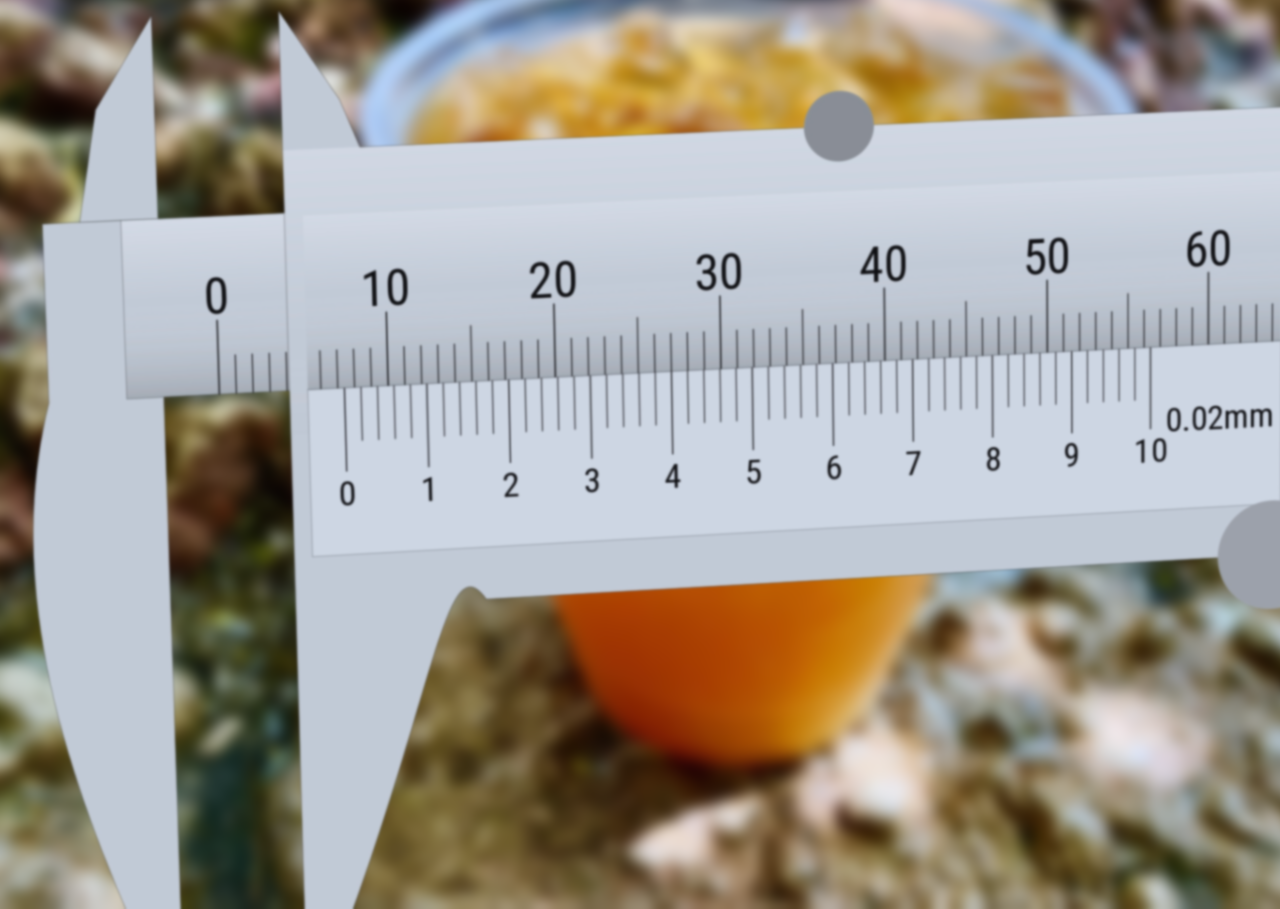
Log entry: 7.4 mm
